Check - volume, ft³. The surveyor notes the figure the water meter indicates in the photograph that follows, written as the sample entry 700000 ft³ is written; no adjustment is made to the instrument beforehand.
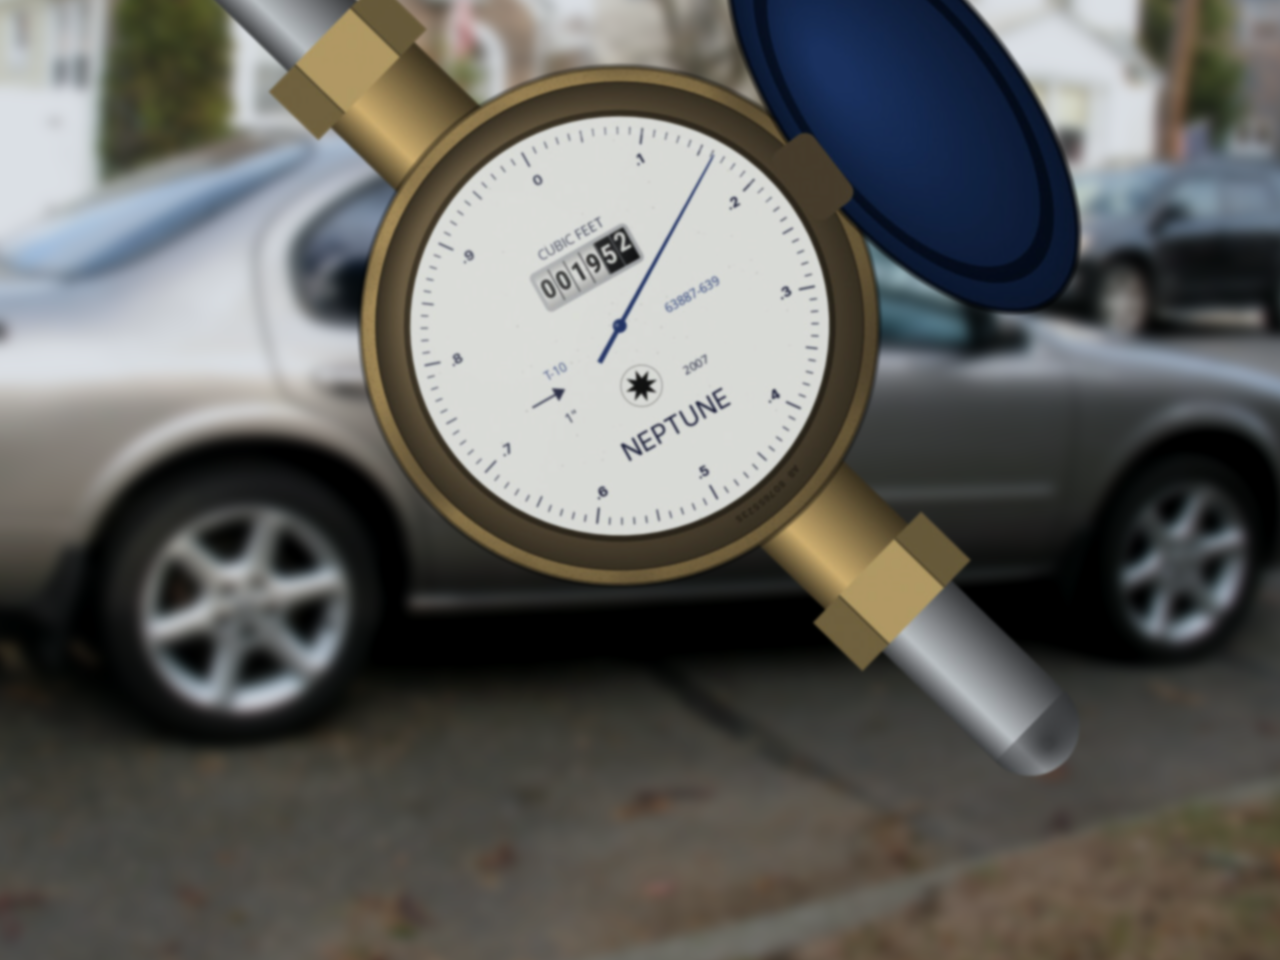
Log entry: 1952.16 ft³
